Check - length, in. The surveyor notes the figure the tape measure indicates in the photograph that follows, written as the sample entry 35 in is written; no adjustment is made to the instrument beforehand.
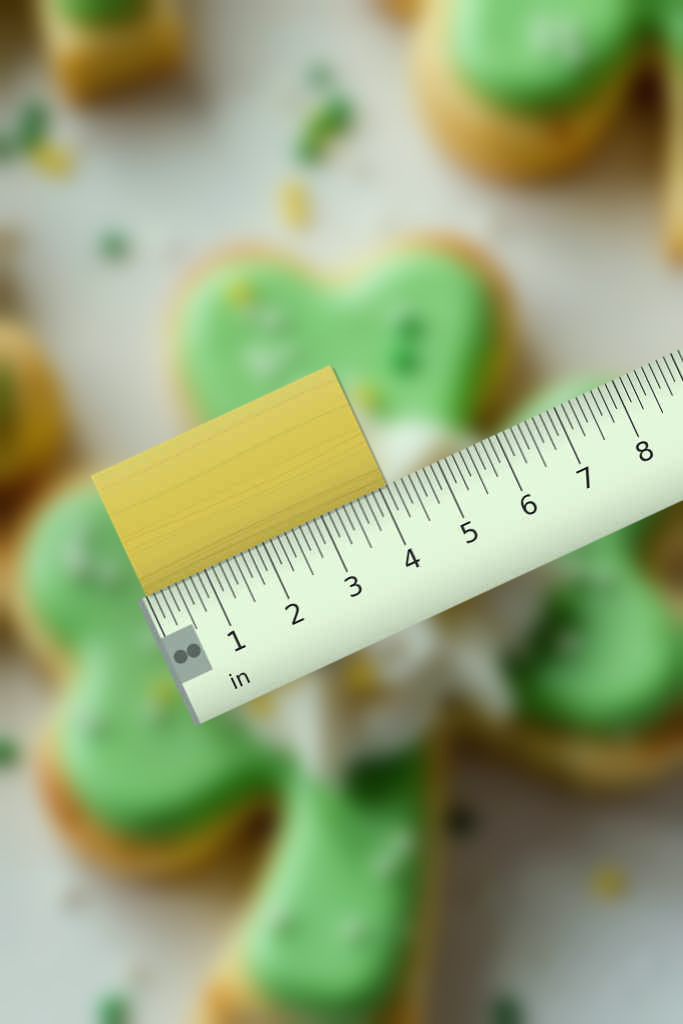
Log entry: 4.125 in
